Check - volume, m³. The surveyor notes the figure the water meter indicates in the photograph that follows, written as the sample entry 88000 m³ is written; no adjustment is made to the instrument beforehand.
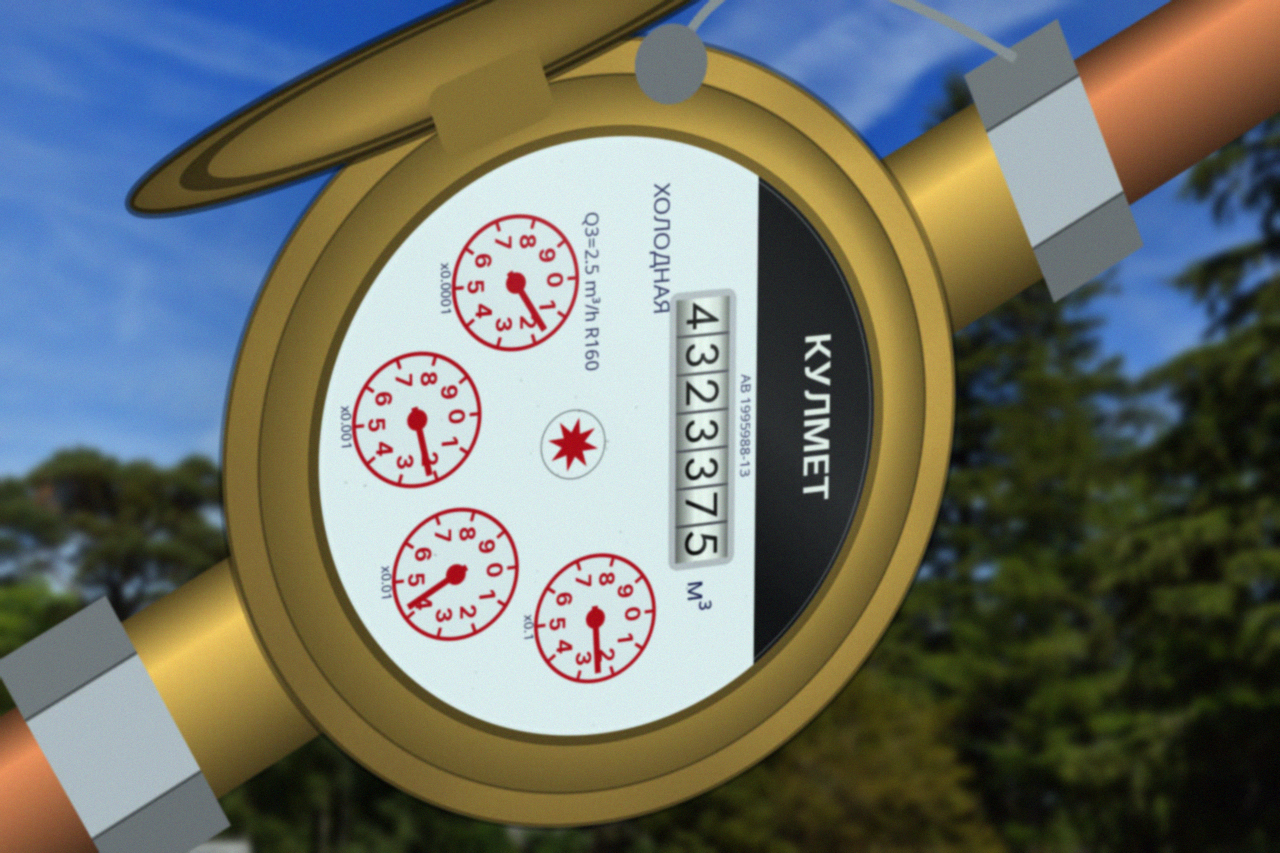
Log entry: 4323375.2421 m³
